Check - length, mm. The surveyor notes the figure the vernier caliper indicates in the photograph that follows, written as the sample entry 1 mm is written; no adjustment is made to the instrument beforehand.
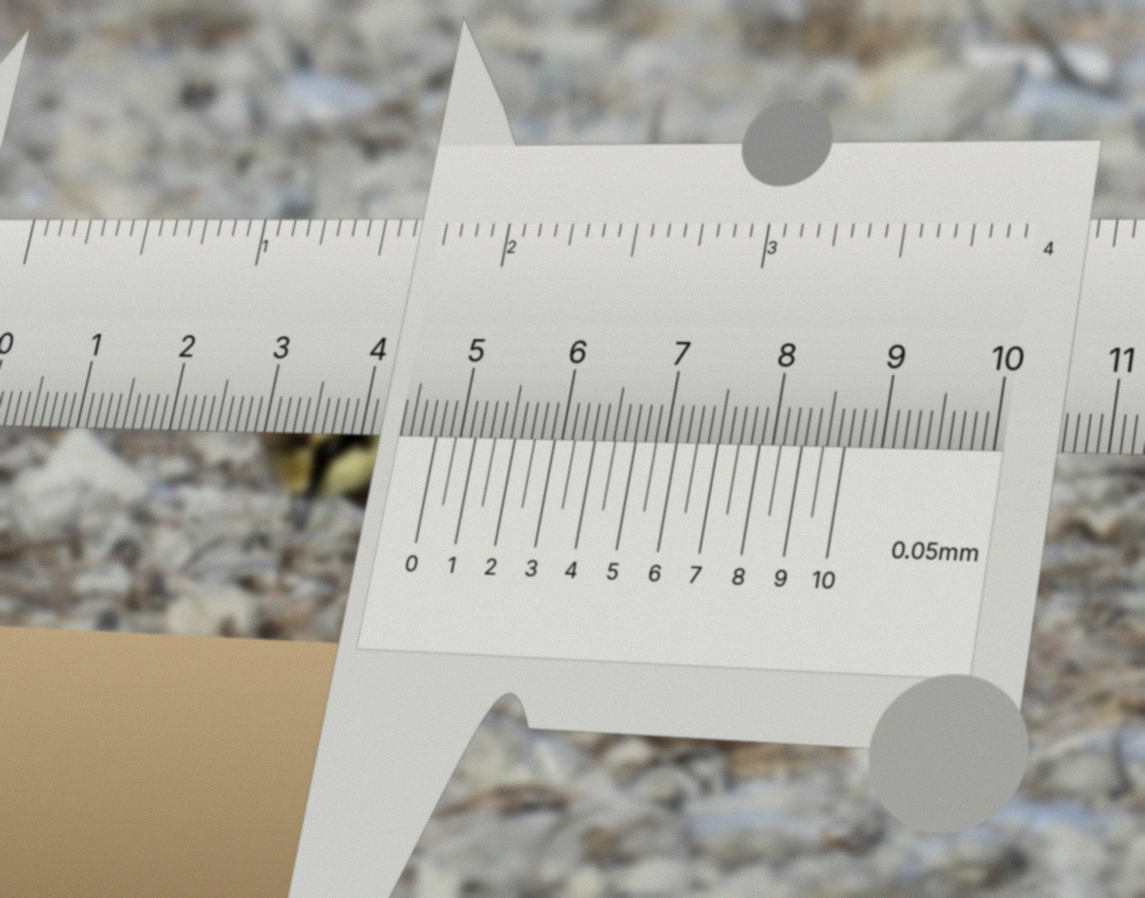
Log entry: 47.6 mm
